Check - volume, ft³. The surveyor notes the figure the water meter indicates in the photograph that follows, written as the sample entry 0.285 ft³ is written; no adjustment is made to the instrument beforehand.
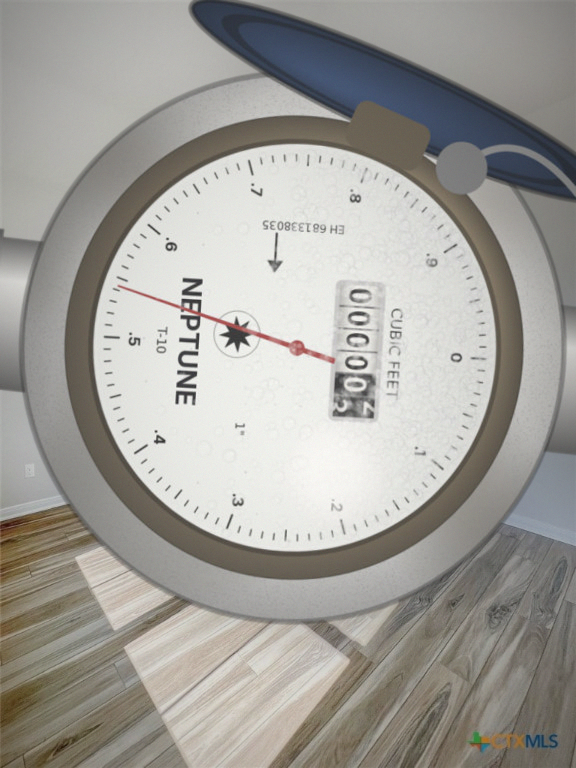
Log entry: 2.54 ft³
